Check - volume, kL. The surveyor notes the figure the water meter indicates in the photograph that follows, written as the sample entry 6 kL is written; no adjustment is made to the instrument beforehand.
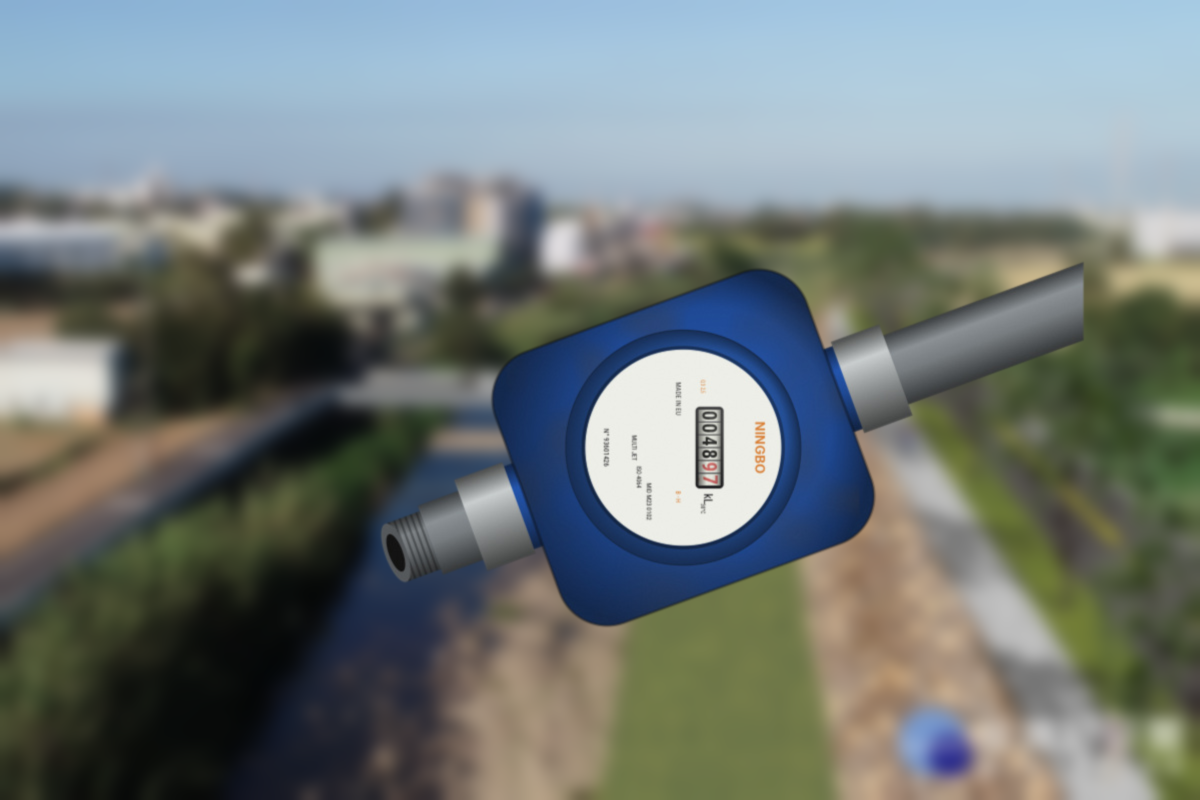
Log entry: 48.97 kL
